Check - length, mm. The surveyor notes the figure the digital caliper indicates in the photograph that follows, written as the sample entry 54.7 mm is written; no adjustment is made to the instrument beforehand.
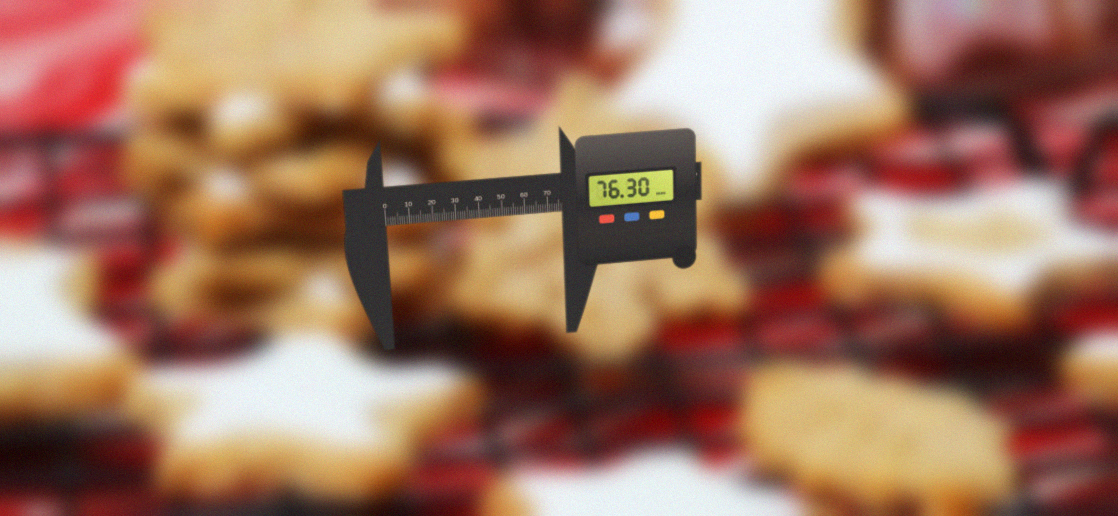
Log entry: 76.30 mm
